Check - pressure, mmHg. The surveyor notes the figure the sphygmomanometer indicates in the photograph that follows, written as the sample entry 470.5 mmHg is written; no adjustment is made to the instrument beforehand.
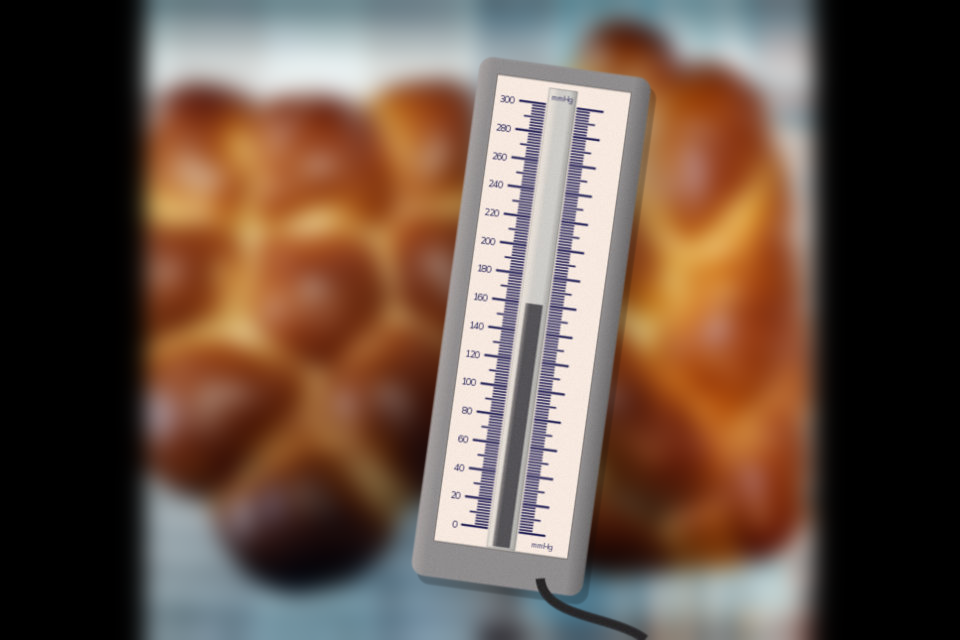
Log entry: 160 mmHg
